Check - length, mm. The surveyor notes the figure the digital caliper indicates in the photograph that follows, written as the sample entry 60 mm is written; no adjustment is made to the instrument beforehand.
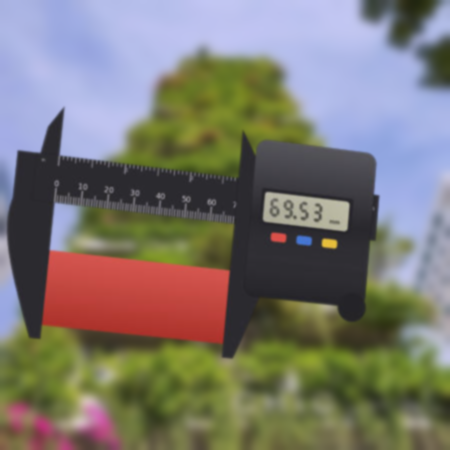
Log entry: 69.53 mm
